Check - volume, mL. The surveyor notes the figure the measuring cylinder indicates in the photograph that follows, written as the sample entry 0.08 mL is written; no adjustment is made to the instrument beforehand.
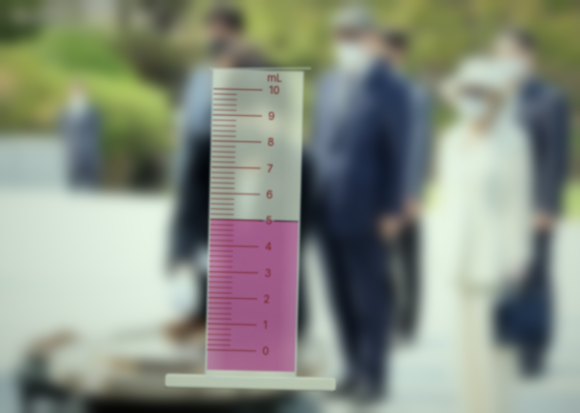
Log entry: 5 mL
